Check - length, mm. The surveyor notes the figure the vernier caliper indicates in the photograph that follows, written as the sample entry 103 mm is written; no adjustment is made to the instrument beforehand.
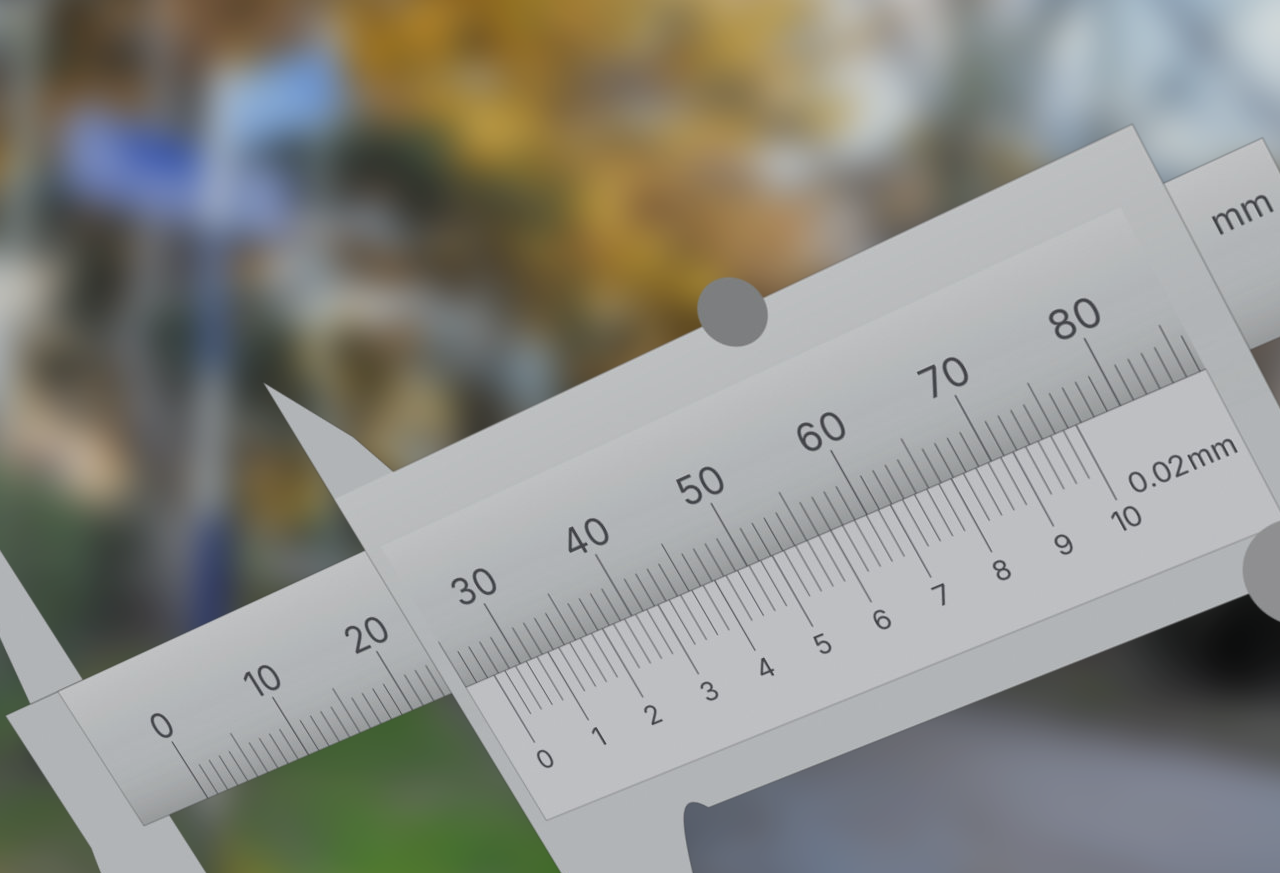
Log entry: 27.6 mm
